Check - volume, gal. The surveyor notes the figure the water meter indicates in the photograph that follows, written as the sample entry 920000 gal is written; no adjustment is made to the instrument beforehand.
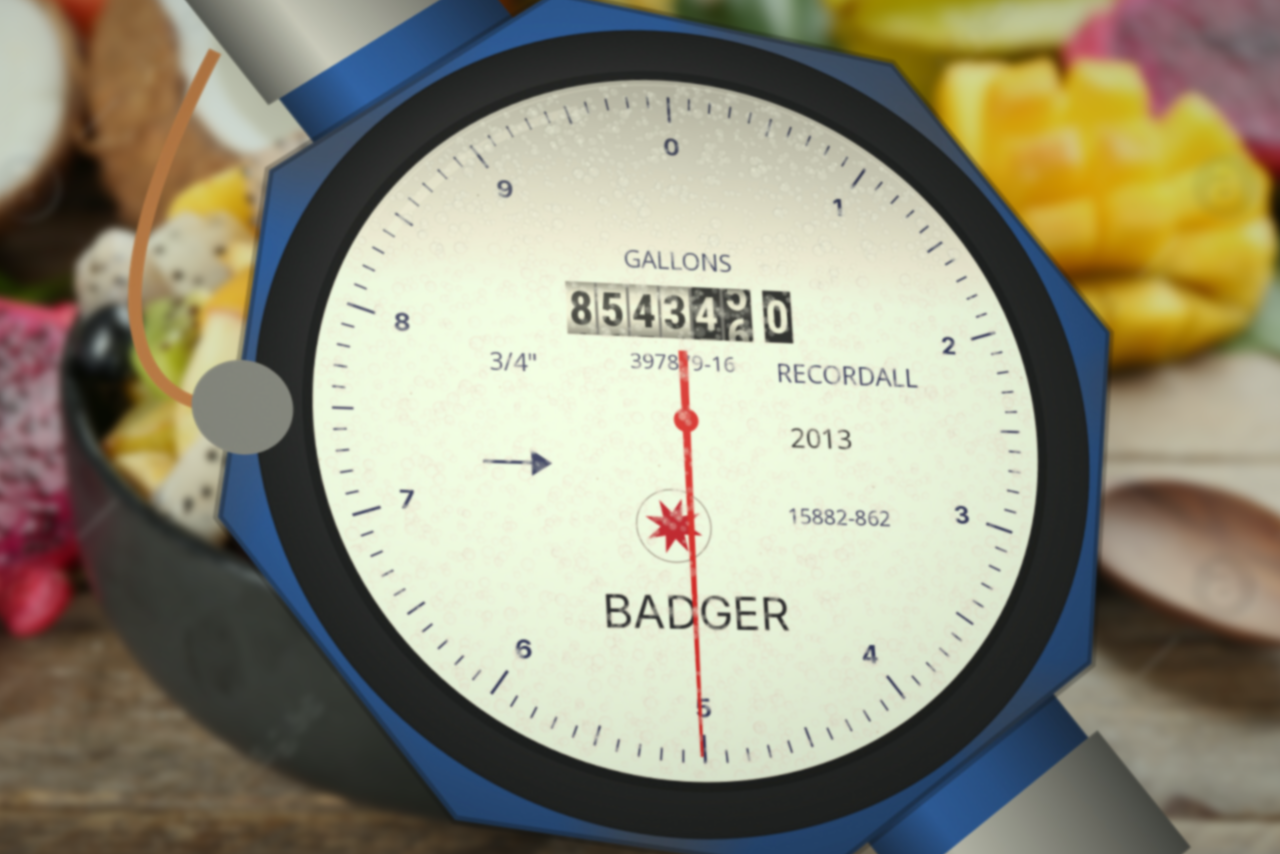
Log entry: 8543455.0 gal
